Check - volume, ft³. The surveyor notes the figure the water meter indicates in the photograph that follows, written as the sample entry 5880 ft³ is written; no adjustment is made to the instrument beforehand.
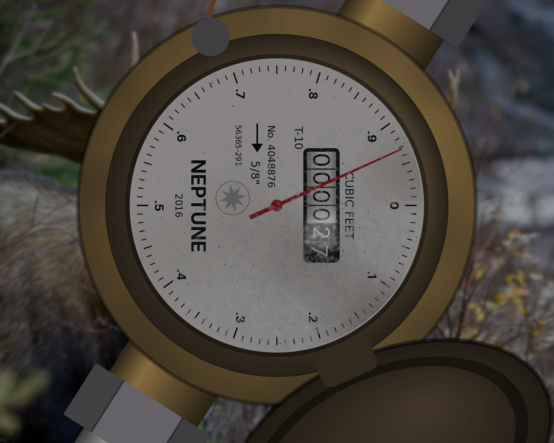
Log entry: 26.93 ft³
